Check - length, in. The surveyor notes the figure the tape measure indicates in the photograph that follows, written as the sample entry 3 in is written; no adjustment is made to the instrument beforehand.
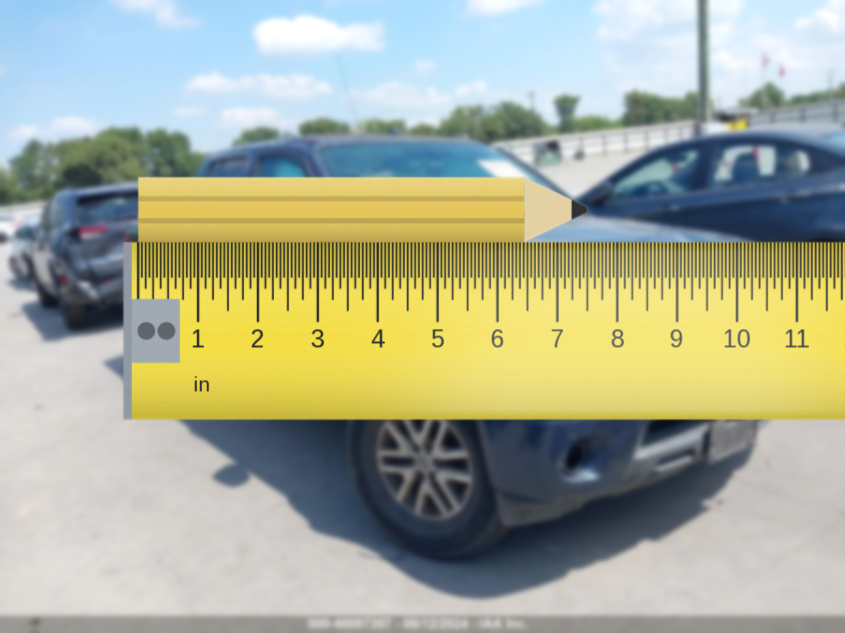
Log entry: 7.5 in
